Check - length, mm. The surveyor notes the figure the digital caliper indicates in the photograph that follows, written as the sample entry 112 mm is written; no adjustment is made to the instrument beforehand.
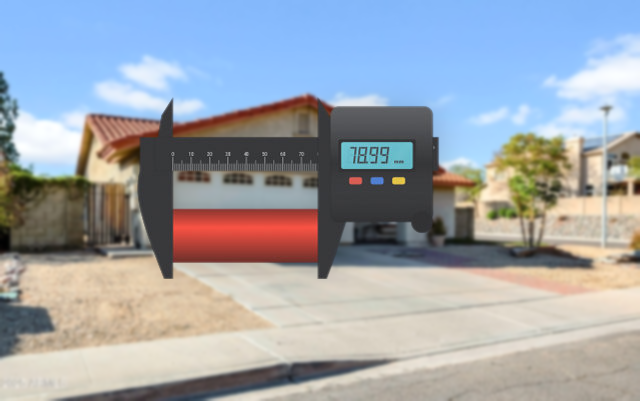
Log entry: 78.99 mm
